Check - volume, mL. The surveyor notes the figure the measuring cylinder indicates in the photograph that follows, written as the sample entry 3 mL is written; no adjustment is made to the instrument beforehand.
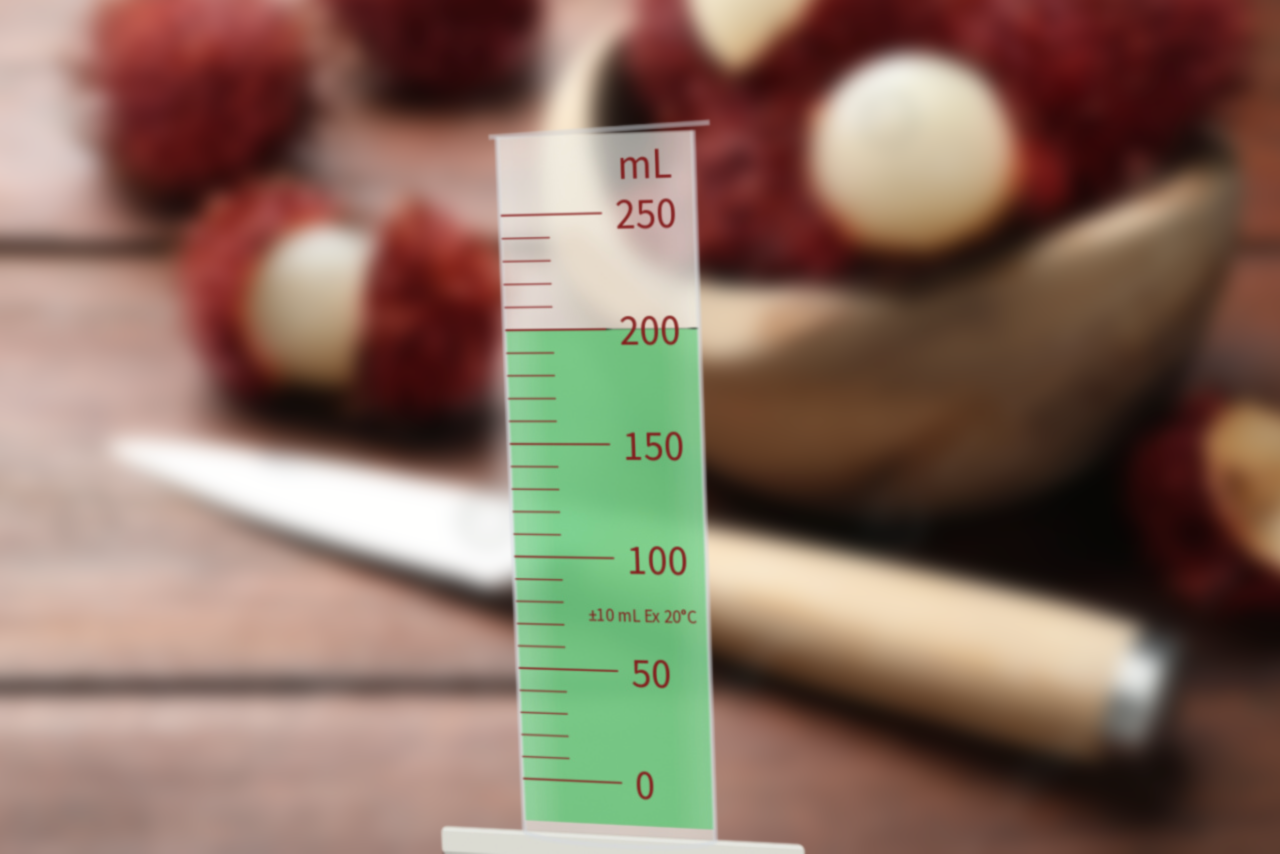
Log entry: 200 mL
